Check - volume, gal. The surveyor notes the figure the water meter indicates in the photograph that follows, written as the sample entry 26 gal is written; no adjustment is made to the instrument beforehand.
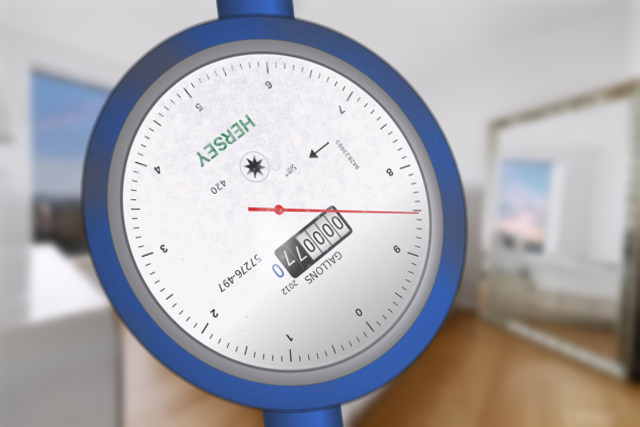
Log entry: 768.5 gal
